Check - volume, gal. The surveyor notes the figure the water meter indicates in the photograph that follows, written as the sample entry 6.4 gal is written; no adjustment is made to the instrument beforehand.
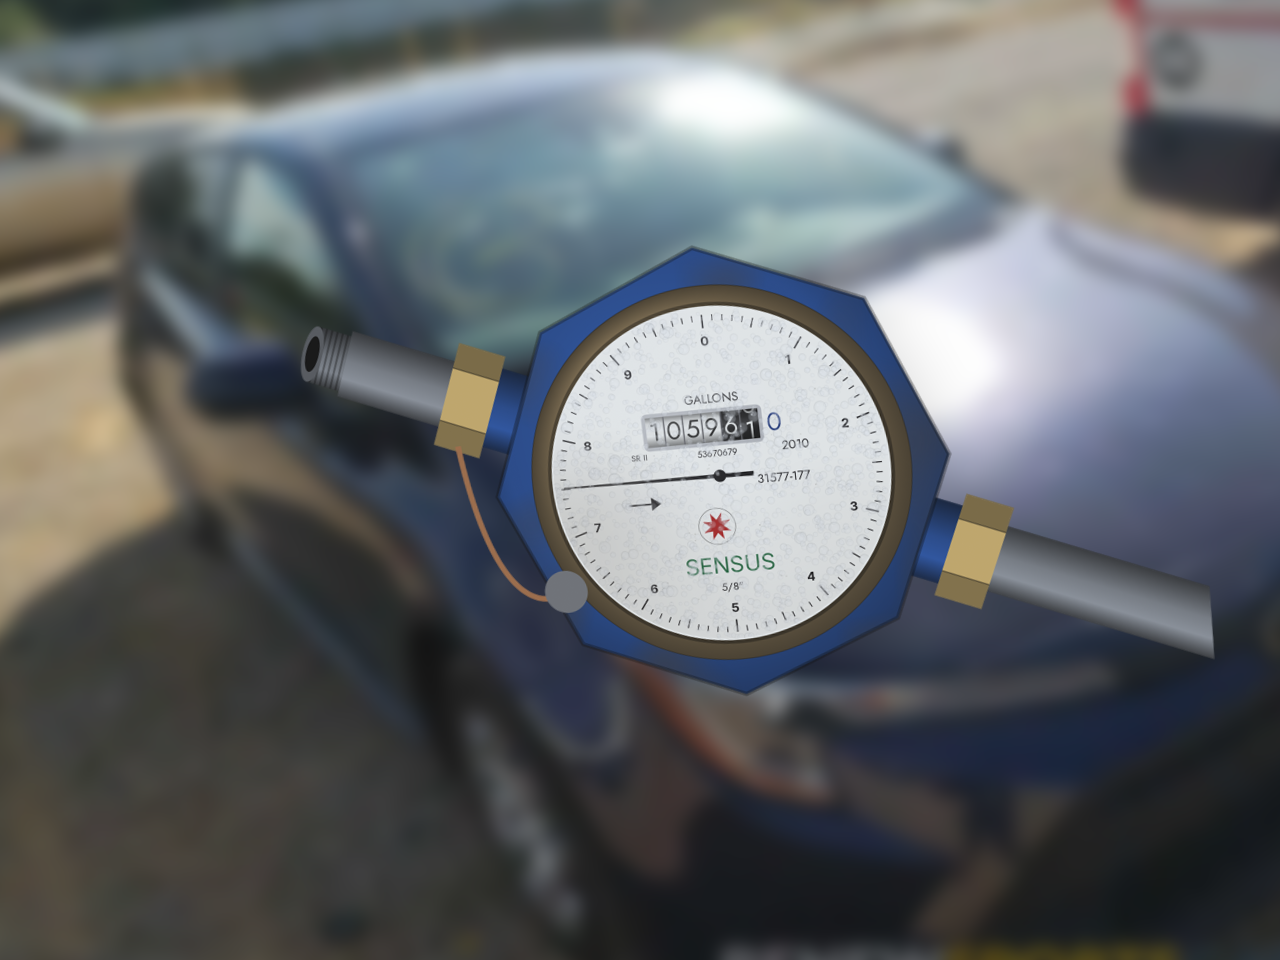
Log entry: 1059607.5 gal
